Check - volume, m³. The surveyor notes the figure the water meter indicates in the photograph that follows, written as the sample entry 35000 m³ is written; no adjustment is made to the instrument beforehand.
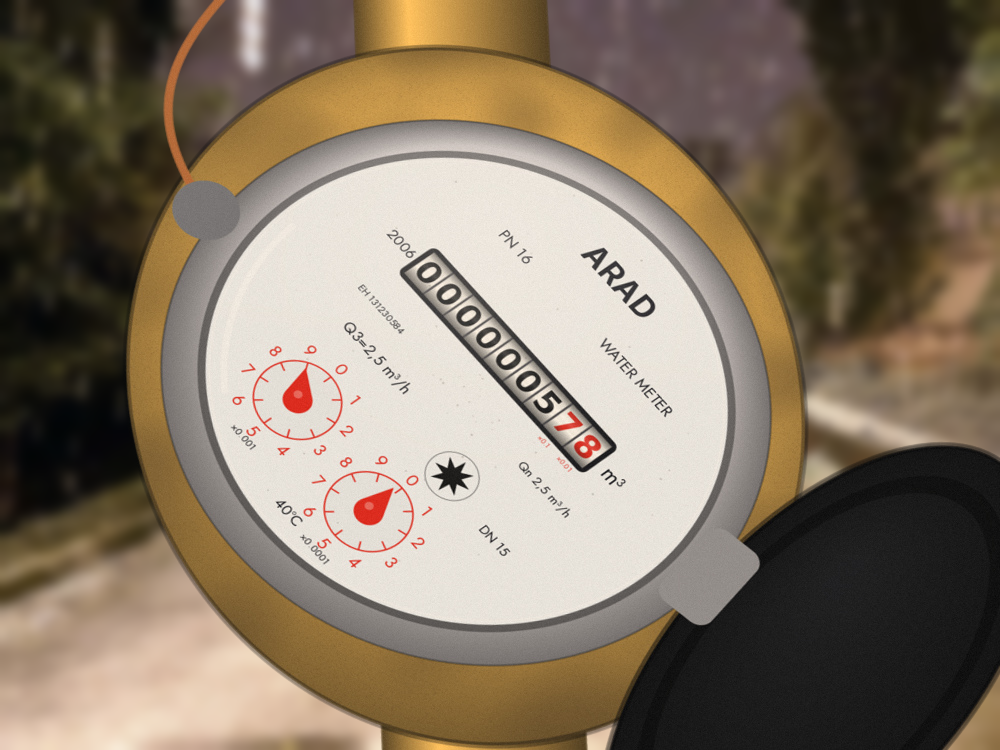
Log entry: 5.7889 m³
